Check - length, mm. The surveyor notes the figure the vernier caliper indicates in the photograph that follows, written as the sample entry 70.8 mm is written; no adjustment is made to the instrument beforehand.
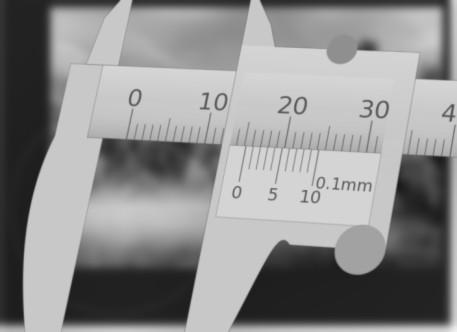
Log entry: 15.2 mm
